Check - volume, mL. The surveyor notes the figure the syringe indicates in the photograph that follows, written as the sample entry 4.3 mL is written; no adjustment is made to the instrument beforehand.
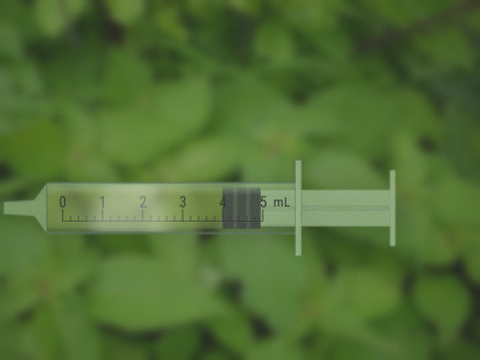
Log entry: 4 mL
